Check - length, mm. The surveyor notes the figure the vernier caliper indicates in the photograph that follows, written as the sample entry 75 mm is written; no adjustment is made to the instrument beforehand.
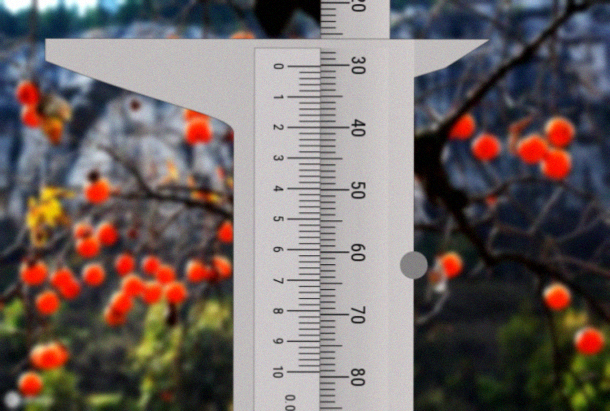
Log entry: 30.2 mm
